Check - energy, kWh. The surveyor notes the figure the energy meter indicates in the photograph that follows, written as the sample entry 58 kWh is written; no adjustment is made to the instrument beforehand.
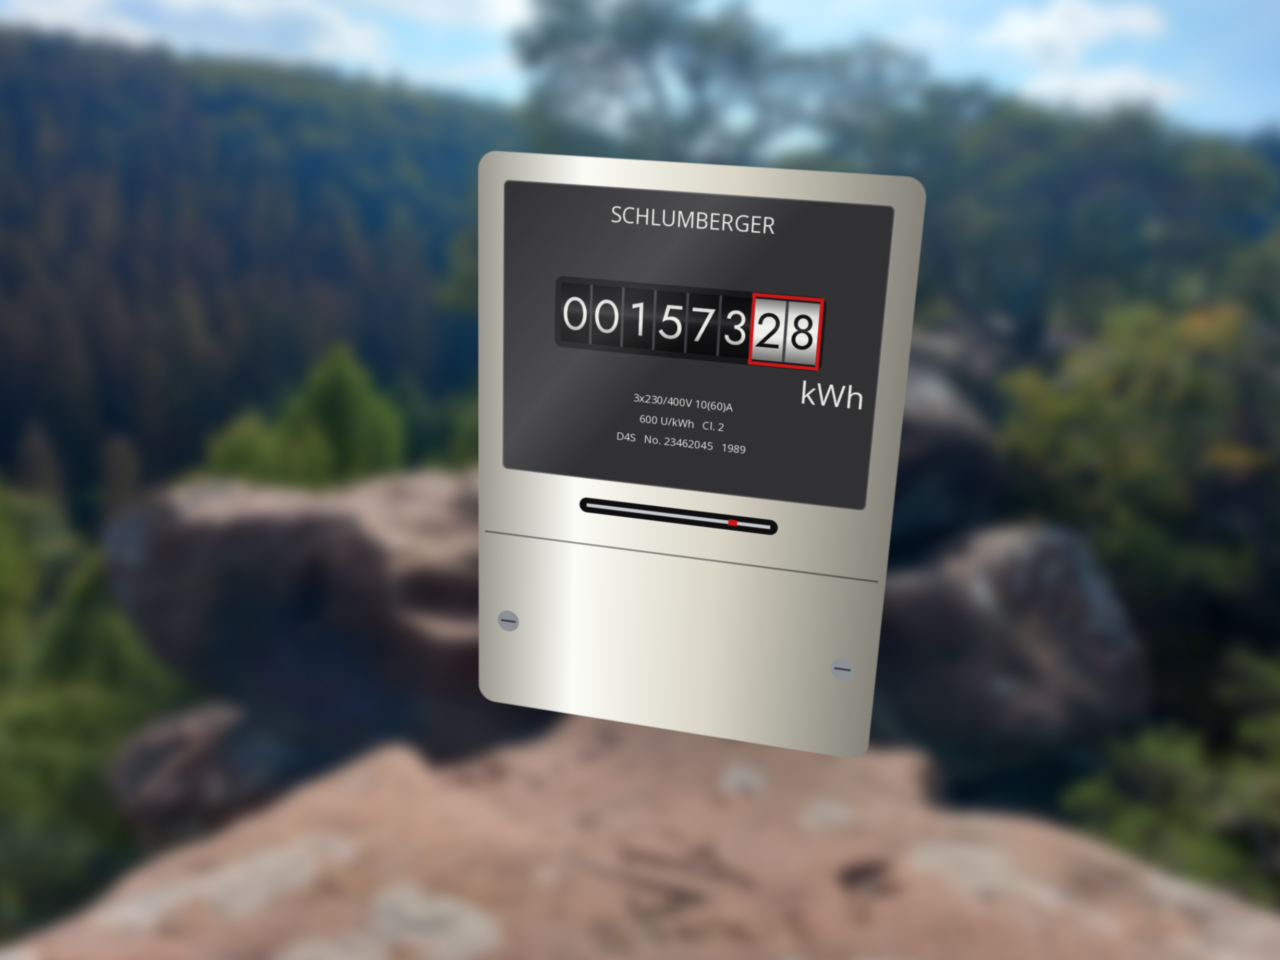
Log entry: 1573.28 kWh
